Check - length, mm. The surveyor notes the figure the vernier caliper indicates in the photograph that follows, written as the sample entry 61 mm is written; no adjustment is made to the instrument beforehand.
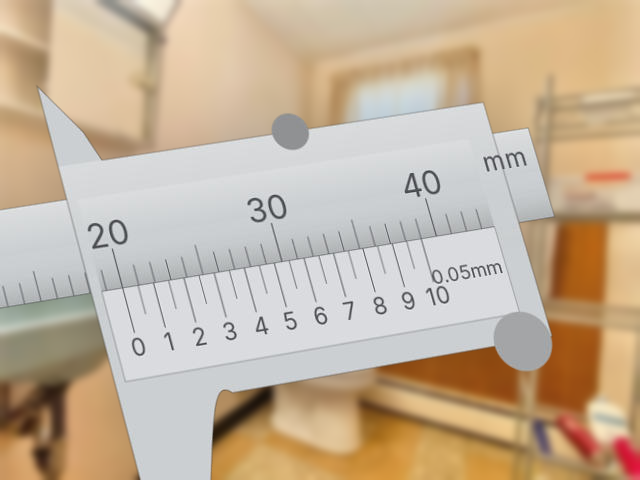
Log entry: 20.0 mm
